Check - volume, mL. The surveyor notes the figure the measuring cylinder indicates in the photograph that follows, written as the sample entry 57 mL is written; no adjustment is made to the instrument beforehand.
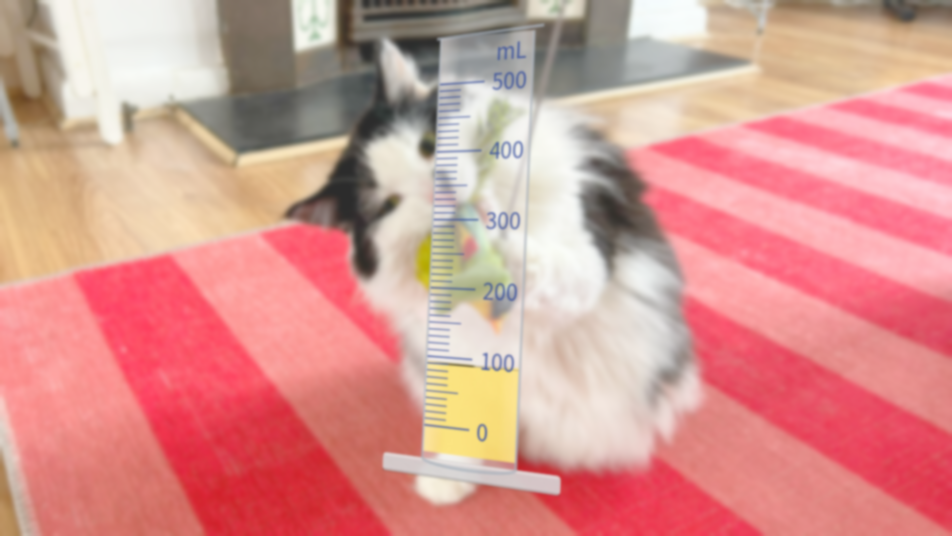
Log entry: 90 mL
